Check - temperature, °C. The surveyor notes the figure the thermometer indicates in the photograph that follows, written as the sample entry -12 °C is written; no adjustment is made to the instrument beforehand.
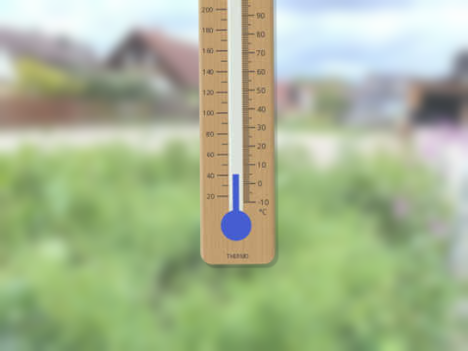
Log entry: 5 °C
